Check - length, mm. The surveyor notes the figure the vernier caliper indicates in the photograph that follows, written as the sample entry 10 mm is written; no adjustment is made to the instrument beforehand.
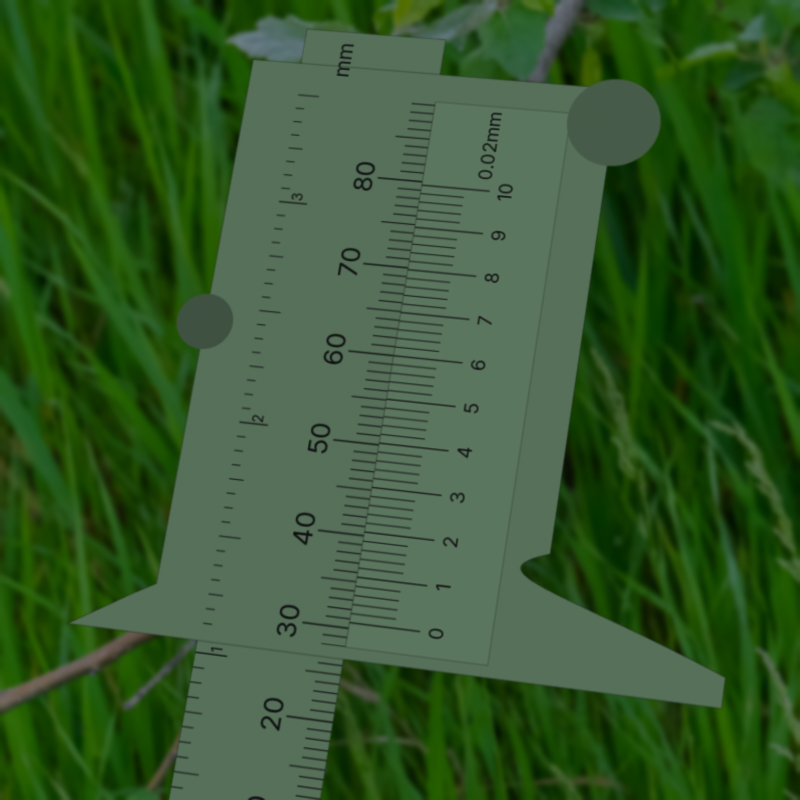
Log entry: 30.6 mm
